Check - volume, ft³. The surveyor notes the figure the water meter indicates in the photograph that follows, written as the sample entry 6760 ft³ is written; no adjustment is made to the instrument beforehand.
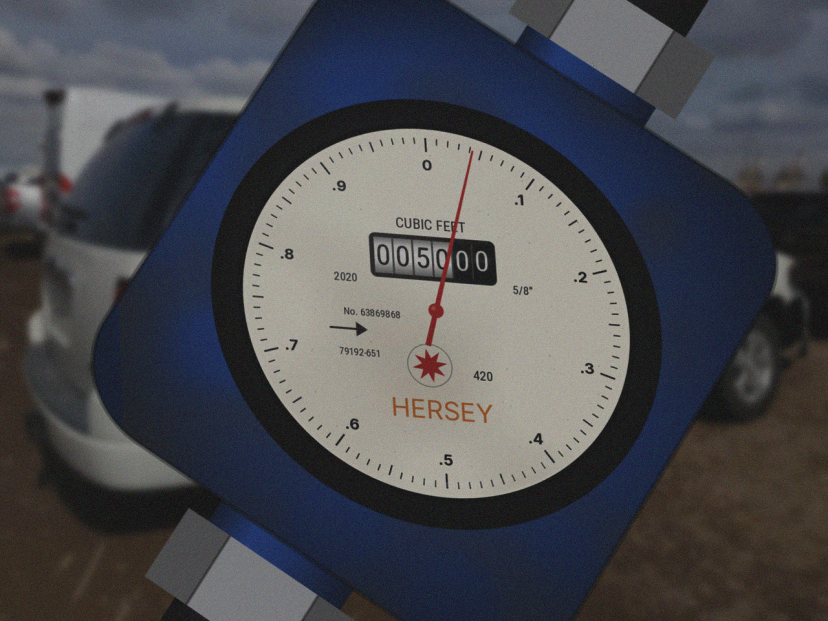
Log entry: 5000.04 ft³
